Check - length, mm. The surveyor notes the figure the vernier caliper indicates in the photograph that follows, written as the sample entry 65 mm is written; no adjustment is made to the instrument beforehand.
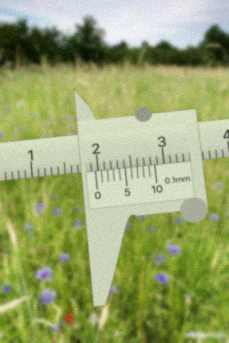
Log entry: 19.6 mm
